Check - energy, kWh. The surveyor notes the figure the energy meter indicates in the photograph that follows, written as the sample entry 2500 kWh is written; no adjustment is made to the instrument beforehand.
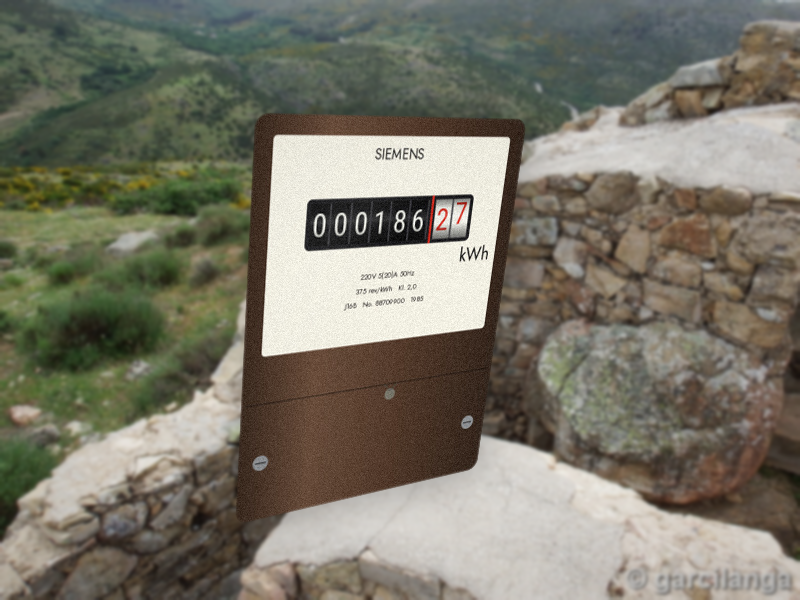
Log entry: 186.27 kWh
